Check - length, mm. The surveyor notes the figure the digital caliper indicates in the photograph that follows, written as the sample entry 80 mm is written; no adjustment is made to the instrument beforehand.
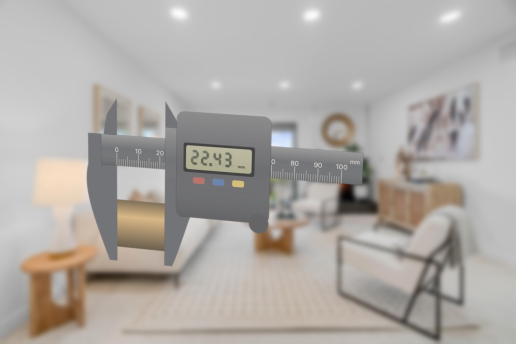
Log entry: 22.43 mm
